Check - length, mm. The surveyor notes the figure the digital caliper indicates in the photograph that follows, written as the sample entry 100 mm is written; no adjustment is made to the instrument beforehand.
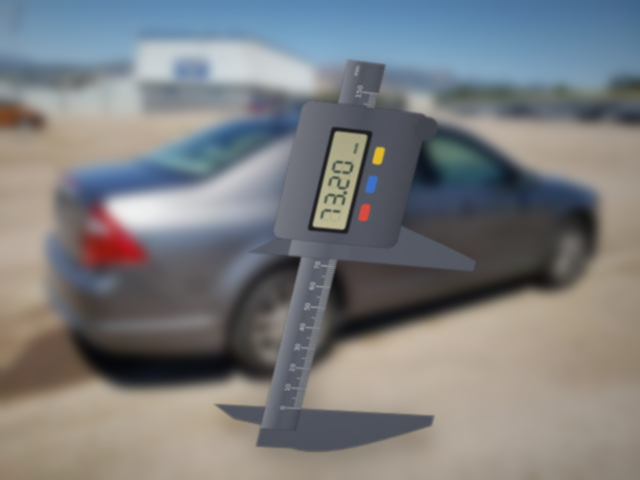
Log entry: 73.20 mm
